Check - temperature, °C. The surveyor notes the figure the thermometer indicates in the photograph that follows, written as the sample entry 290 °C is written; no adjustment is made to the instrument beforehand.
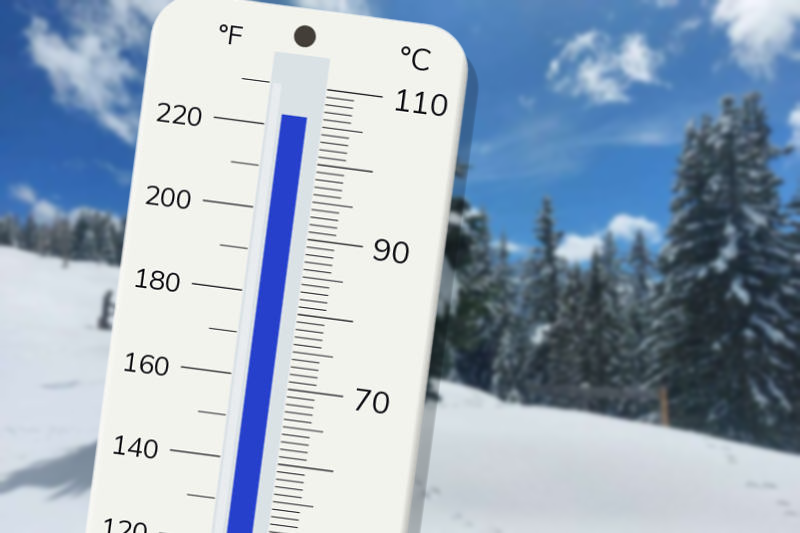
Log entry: 106 °C
